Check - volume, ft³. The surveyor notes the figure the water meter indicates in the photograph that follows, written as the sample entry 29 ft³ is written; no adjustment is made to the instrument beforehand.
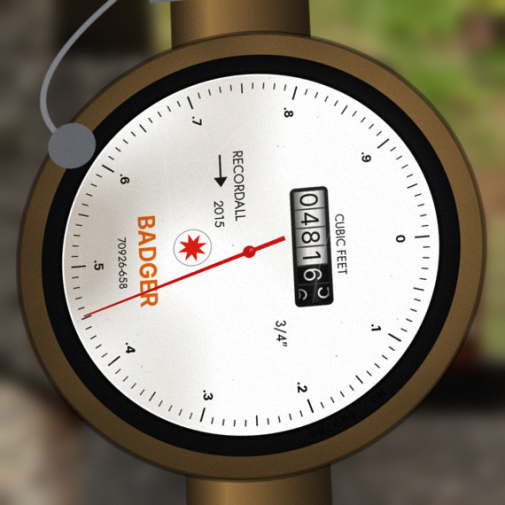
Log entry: 48165.45 ft³
